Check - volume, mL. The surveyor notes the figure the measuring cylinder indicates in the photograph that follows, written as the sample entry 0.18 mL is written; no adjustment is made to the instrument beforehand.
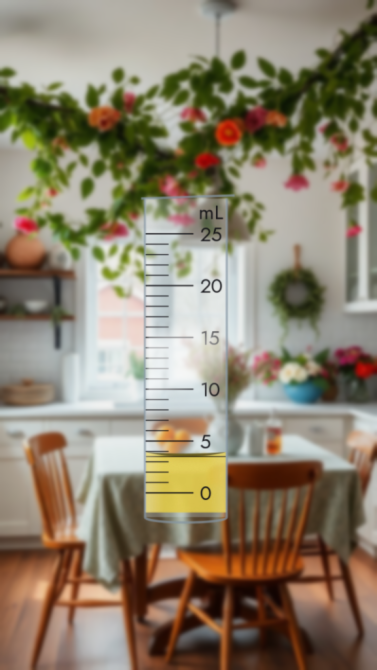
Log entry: 3.5 mL
